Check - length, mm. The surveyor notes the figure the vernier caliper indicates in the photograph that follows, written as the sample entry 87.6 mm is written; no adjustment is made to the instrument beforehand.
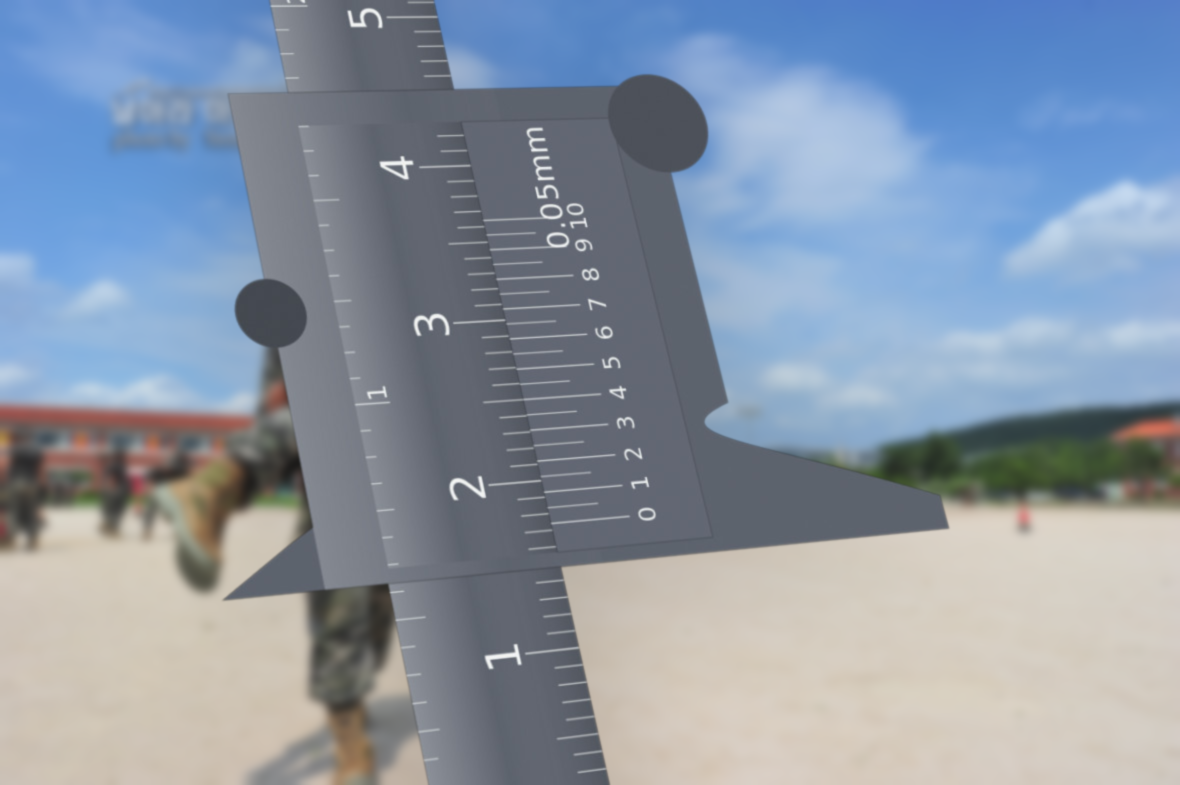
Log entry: 17.4 mm
